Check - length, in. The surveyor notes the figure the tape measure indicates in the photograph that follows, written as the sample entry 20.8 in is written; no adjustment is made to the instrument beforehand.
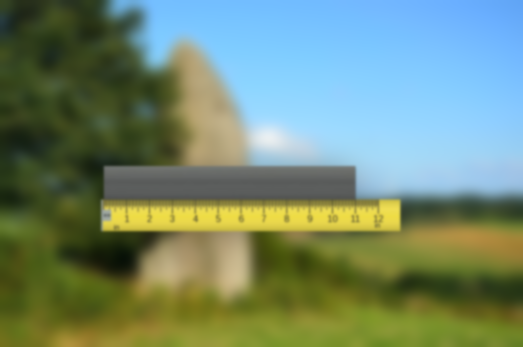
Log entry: 11 in
